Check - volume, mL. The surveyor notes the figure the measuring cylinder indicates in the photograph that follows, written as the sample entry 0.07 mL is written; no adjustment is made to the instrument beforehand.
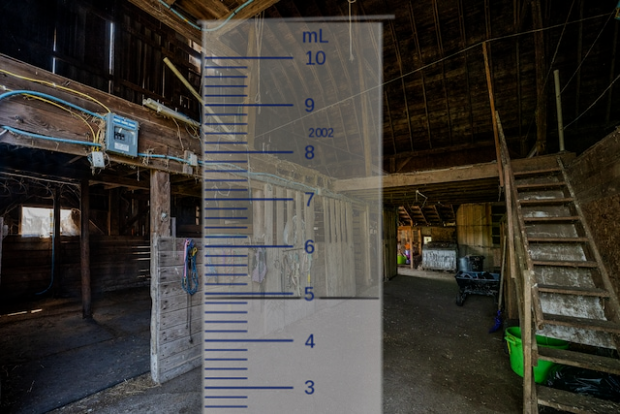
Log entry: 4.9 mL
